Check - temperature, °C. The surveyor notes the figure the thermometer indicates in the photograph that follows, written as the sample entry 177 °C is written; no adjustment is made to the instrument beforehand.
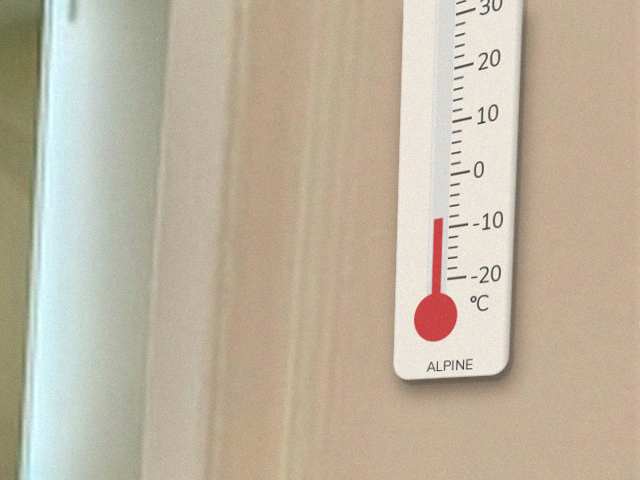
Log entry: -8 °C
